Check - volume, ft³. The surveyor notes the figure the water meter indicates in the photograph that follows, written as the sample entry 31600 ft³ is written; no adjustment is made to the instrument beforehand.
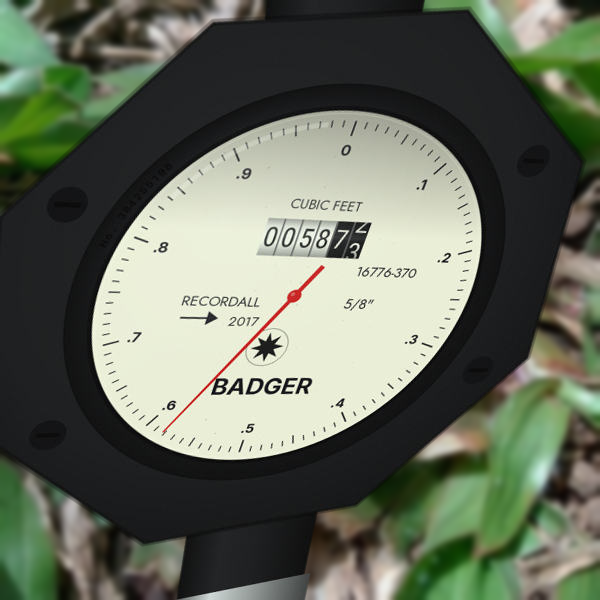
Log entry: 5872.58 ft³
